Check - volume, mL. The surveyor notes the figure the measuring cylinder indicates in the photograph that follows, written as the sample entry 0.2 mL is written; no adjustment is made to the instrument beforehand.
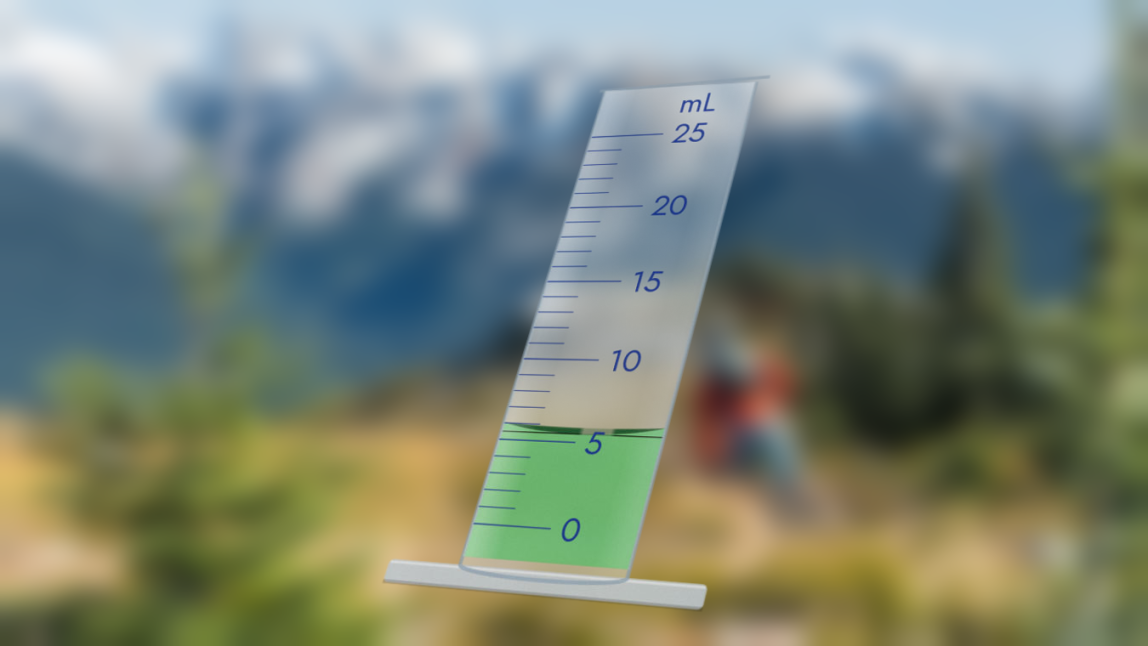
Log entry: 5.5 mL
